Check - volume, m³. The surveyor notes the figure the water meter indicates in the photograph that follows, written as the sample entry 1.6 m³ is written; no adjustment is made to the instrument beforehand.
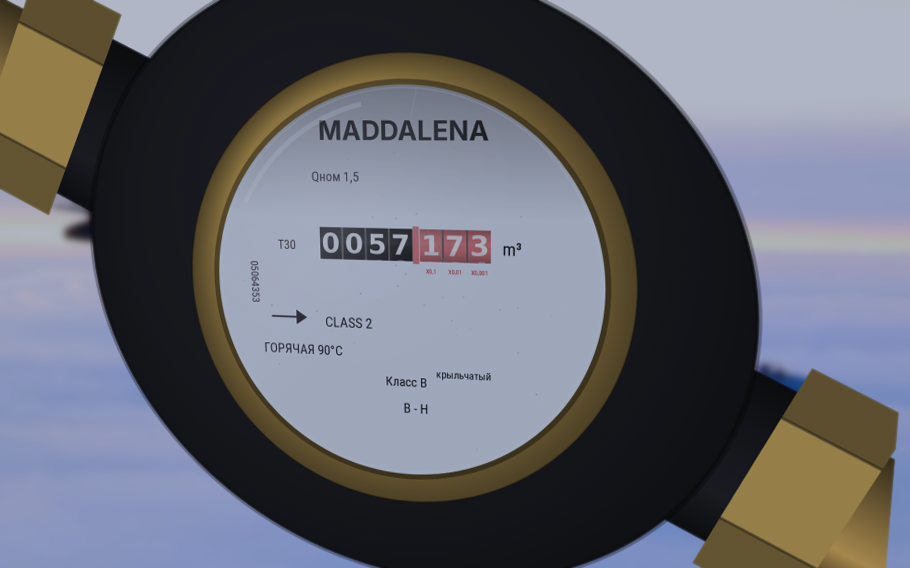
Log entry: 57.173 m³
